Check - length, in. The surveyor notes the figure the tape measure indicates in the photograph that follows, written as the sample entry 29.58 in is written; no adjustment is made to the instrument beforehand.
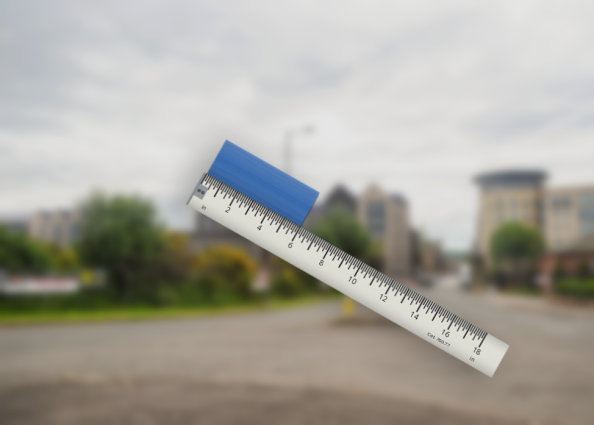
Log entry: 6 in
